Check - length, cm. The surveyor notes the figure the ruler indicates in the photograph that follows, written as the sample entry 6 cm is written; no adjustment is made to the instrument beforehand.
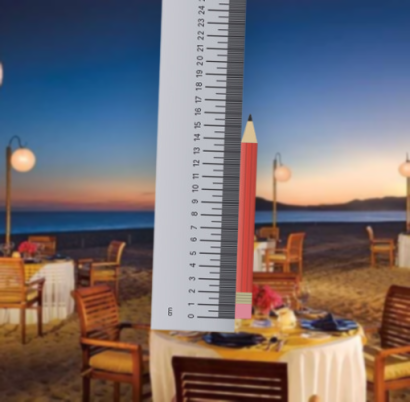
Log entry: 16 cm
